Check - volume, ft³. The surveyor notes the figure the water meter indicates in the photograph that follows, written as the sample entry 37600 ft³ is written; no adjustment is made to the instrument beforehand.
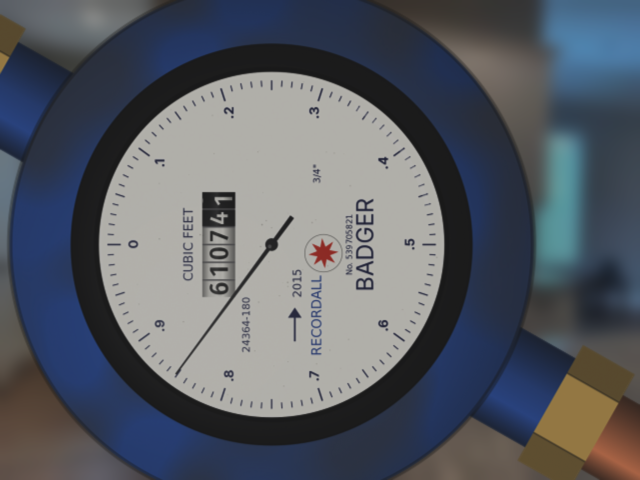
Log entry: 610740.85 ft³
